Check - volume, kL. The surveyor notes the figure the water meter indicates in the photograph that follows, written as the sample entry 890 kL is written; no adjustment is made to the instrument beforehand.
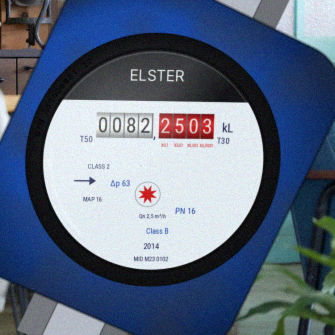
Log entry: 82.2503 kL
